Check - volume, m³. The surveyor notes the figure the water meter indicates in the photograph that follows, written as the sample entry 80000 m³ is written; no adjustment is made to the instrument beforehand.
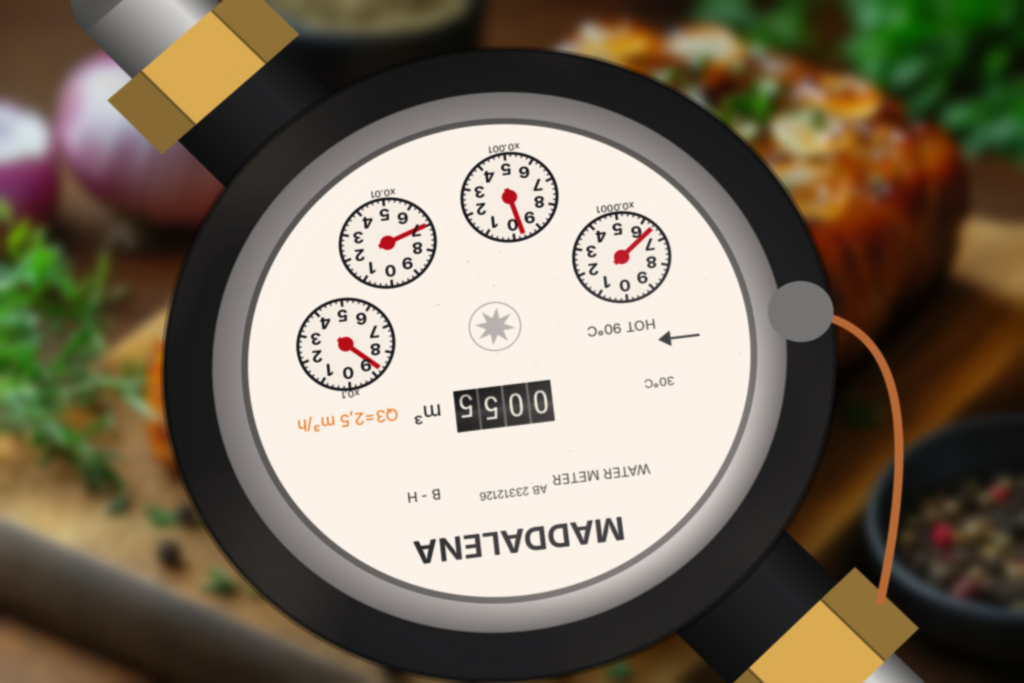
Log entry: 54.8696 m³
